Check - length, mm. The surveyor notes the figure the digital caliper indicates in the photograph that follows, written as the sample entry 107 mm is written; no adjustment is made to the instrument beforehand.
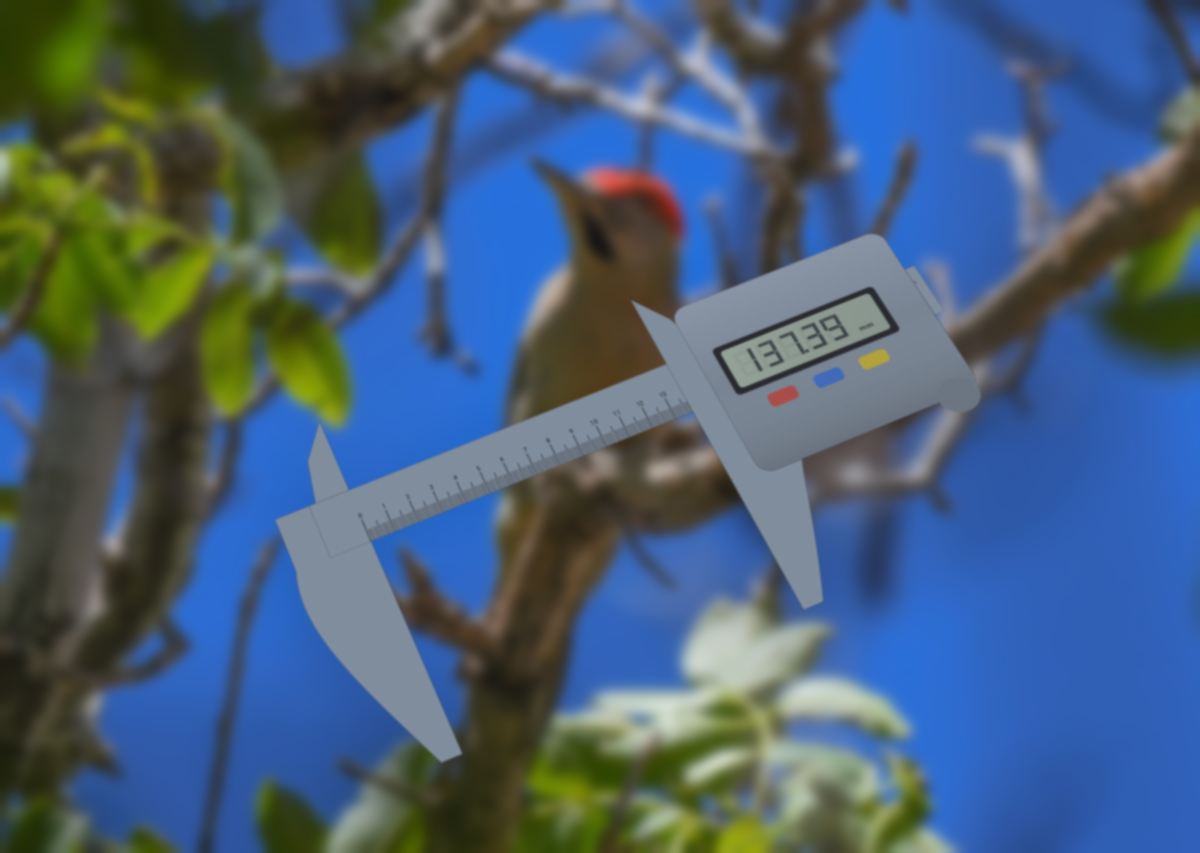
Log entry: 137.39 mm
